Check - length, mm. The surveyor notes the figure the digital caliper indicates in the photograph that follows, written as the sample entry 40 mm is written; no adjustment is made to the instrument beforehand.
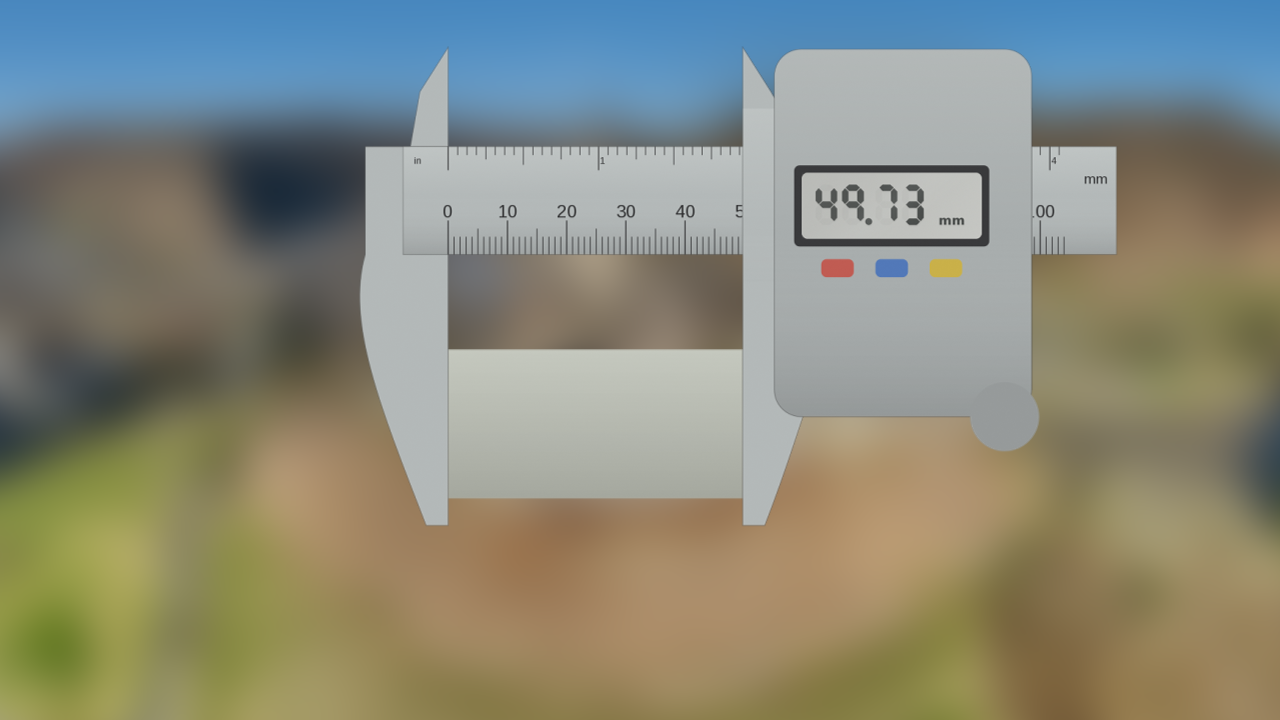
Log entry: 49.73 mm
